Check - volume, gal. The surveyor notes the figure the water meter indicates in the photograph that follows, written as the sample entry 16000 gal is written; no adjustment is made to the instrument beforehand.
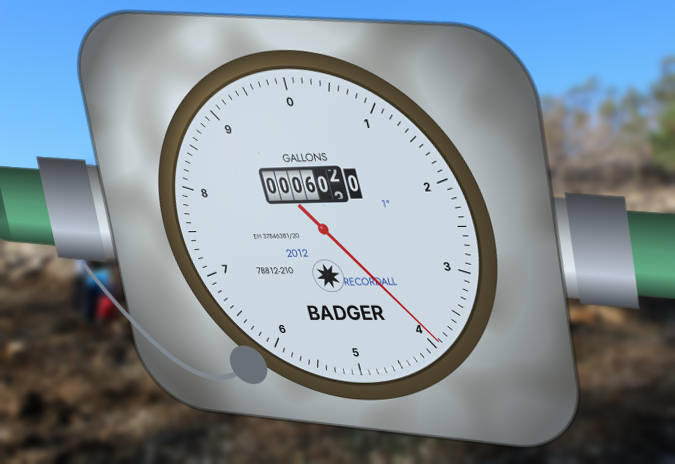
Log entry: 6023.9 gal
